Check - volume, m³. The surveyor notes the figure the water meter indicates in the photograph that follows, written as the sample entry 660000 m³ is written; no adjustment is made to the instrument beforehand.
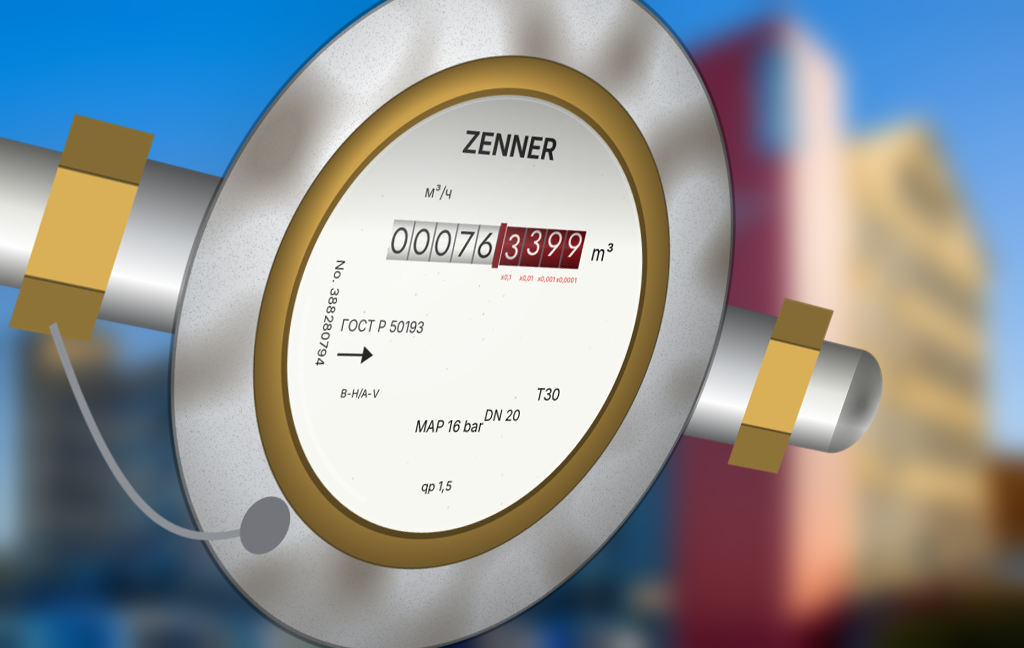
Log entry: 76.3399 m³
